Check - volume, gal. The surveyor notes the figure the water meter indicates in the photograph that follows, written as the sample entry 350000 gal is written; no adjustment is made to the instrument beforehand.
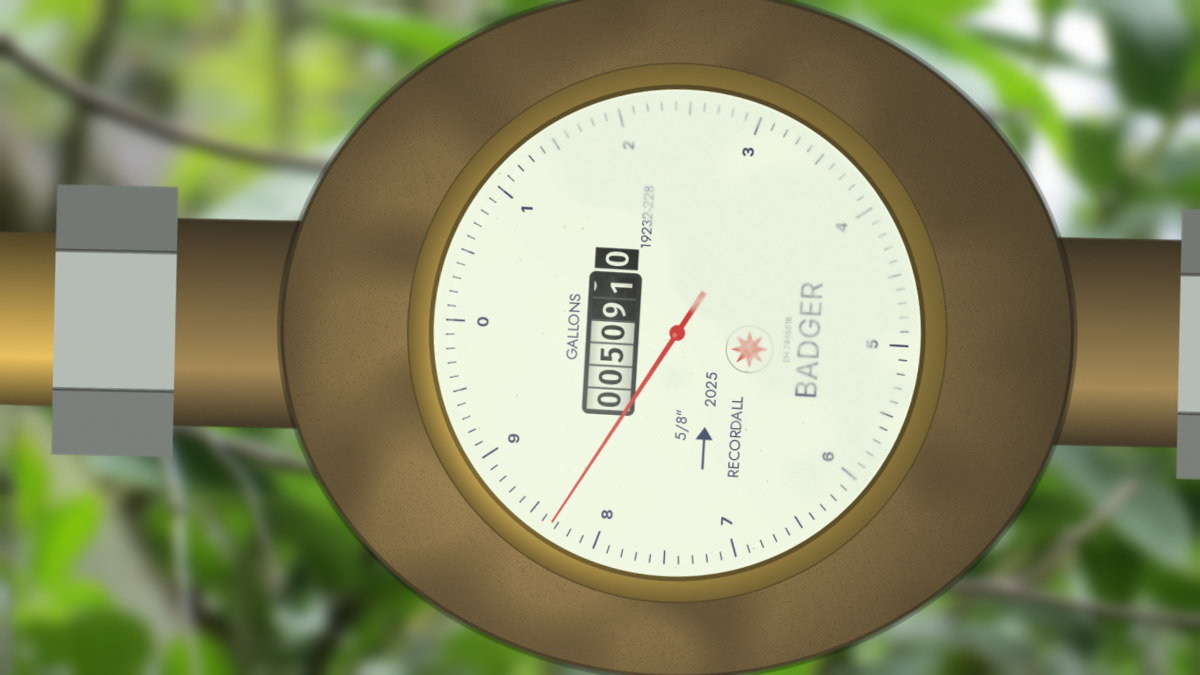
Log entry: 50908.3 gal
